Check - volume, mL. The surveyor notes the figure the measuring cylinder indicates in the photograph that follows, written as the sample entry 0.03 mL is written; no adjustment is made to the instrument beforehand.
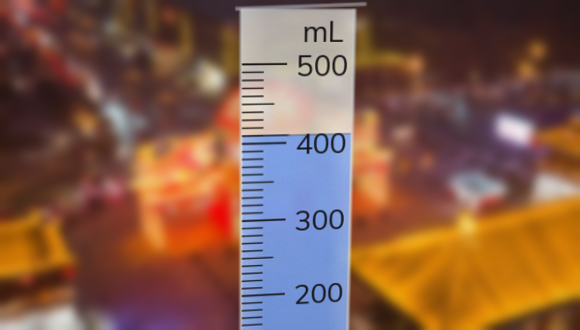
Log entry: 410 mL
